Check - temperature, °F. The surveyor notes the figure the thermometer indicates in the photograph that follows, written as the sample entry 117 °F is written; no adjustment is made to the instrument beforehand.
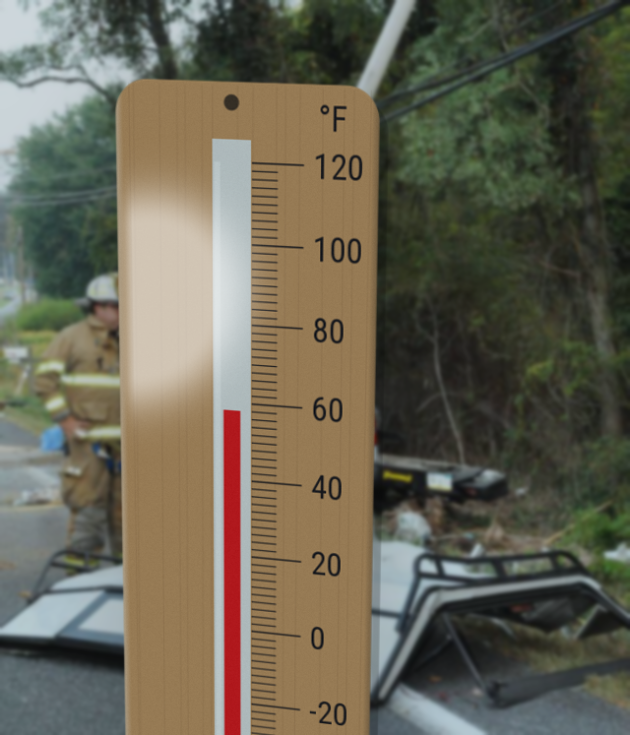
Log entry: 58 °F
